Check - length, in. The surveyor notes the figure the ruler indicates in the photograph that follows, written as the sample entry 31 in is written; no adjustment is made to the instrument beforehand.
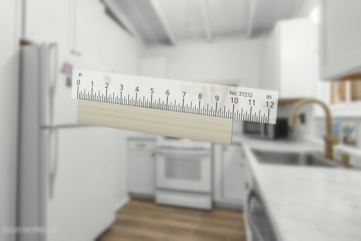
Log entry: 10 in
